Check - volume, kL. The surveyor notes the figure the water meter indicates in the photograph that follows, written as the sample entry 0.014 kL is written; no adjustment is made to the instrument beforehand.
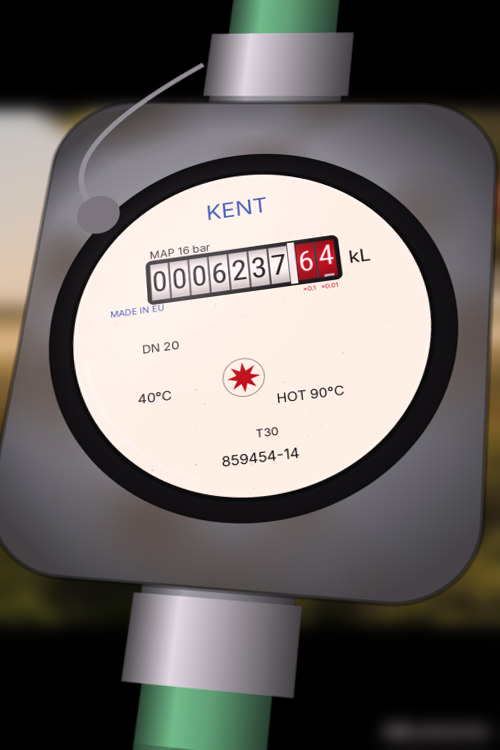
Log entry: 6237.64 kL
